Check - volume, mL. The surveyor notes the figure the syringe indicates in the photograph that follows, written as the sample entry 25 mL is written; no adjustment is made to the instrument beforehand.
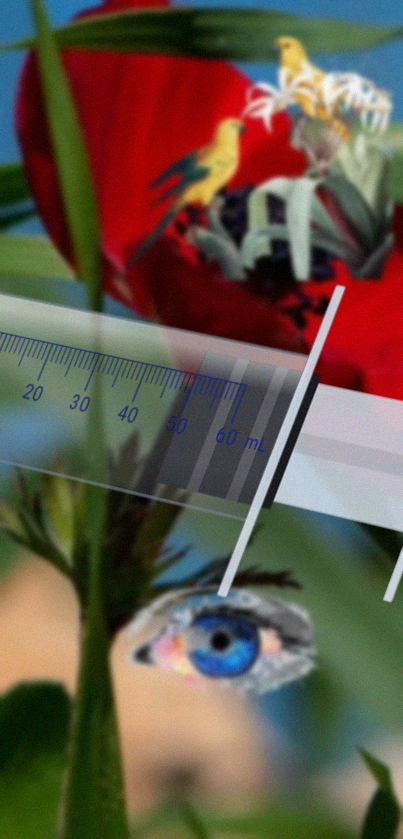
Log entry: 50 mL
